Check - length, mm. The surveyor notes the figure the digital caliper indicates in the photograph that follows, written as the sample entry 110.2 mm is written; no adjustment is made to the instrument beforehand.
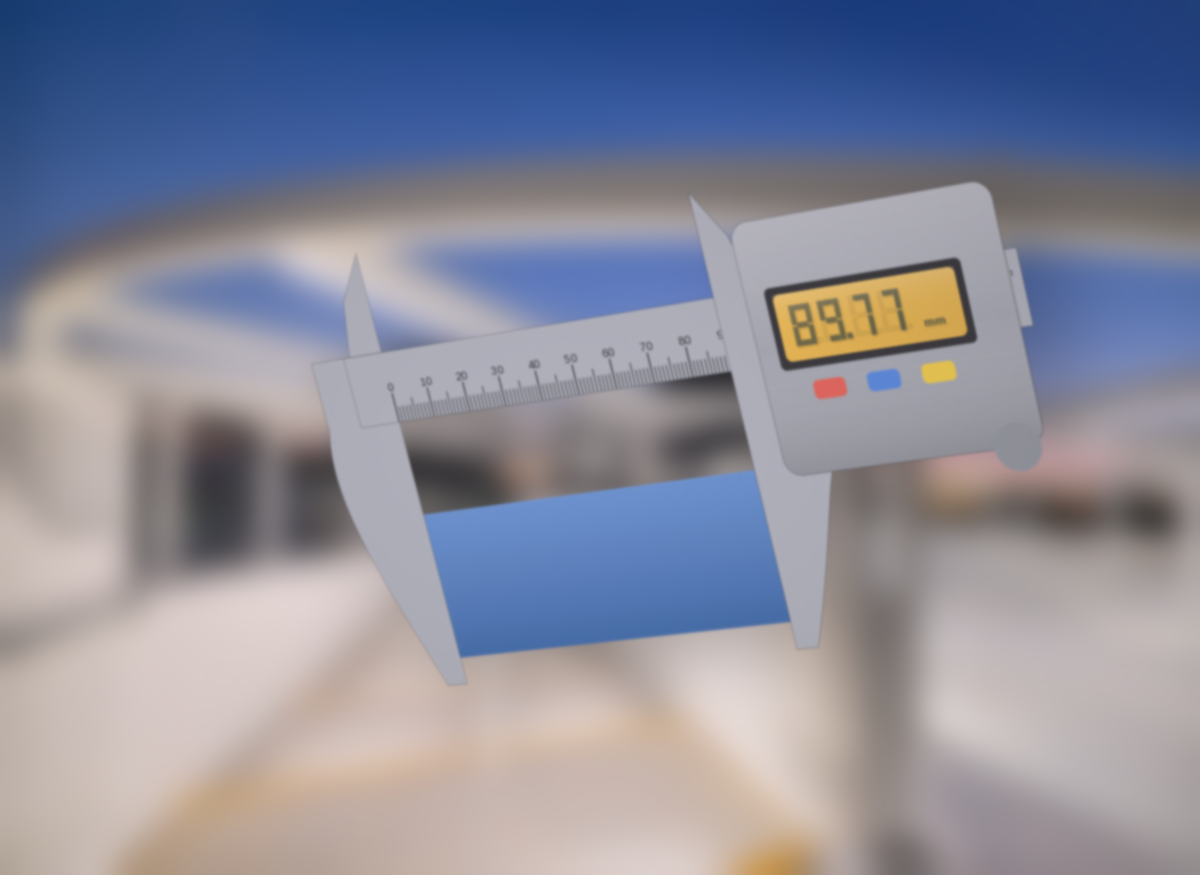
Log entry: 89.77 mm
